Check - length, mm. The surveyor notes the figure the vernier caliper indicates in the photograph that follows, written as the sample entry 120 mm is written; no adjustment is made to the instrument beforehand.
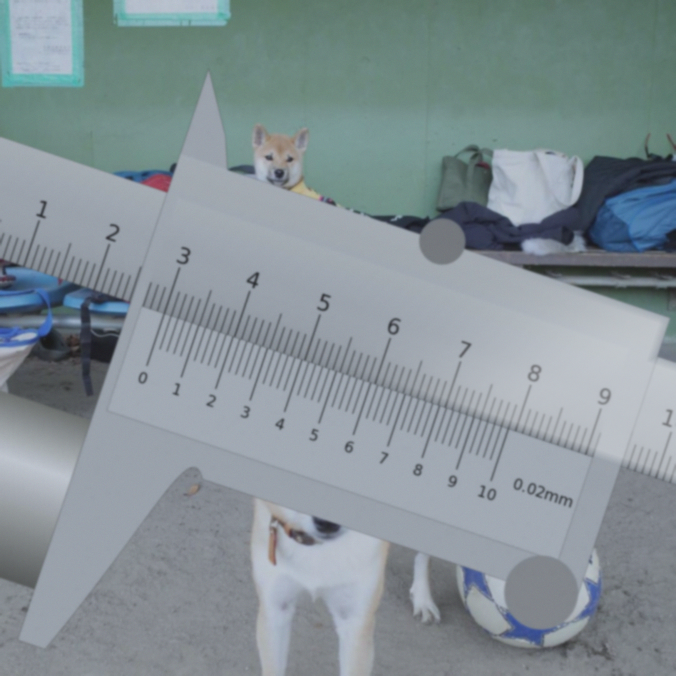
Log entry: 30.0 mm
